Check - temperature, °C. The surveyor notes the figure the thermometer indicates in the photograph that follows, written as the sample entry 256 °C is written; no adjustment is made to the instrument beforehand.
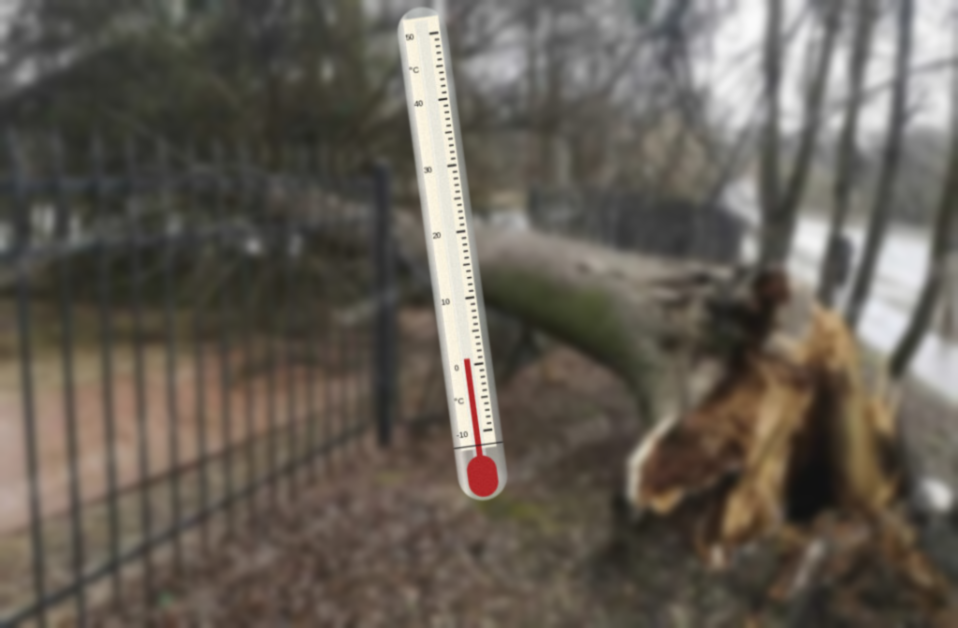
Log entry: 1 °C
